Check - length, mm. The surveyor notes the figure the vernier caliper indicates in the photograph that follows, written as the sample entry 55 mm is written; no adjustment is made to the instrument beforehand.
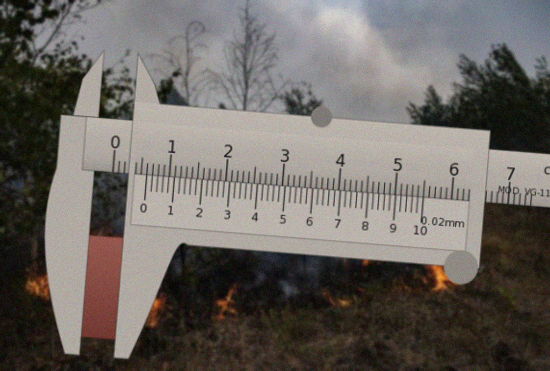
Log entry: 6.0 mm
